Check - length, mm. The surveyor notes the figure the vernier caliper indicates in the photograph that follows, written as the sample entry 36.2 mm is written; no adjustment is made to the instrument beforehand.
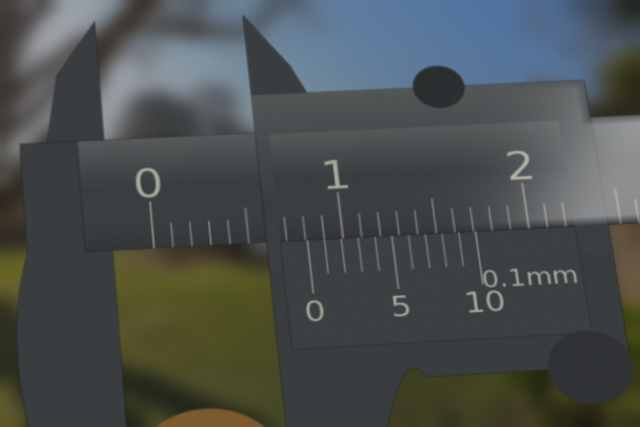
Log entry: 8.1 mm
